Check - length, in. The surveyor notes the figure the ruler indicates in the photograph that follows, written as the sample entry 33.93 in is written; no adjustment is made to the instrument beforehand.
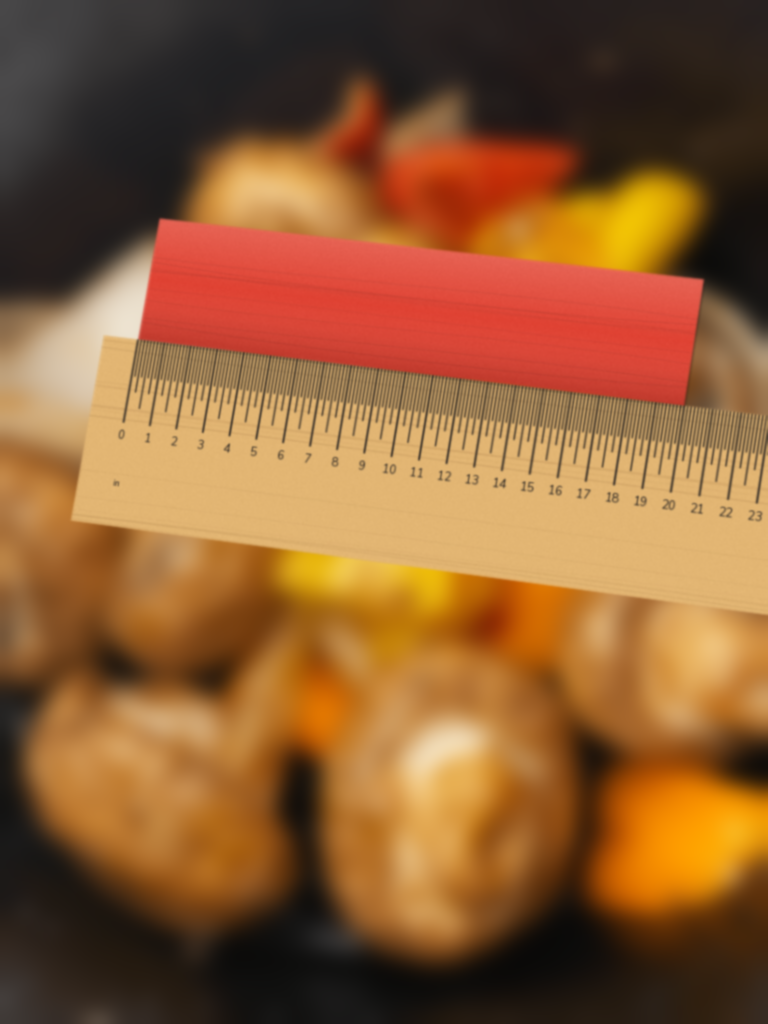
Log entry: 20 in
